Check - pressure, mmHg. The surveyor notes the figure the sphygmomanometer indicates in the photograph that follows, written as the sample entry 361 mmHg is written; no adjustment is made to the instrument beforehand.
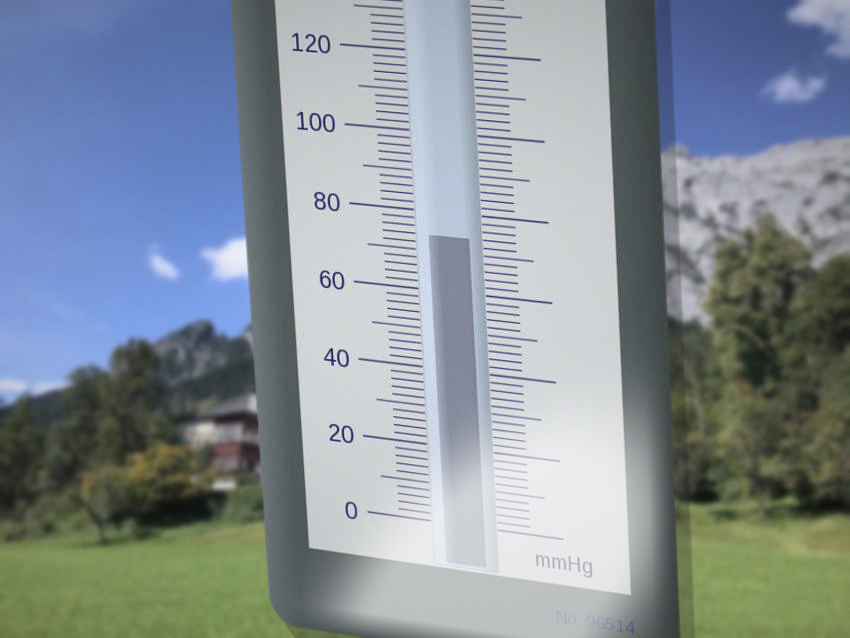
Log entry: 74 mmHg
